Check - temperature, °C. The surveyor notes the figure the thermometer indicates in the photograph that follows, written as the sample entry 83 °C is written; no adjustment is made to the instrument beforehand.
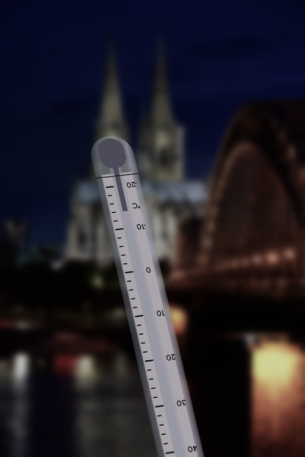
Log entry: -14 °C
